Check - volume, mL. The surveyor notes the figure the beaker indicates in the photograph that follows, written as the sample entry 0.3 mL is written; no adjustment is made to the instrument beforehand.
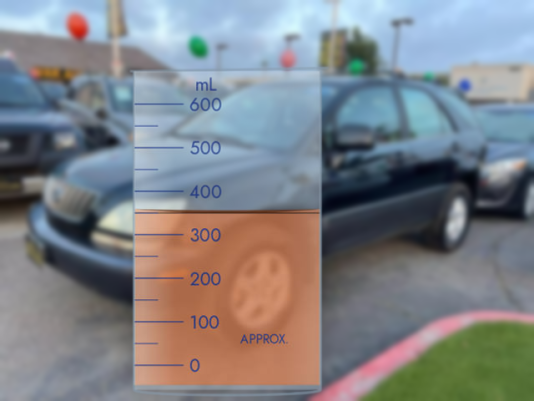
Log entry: 350 mL
